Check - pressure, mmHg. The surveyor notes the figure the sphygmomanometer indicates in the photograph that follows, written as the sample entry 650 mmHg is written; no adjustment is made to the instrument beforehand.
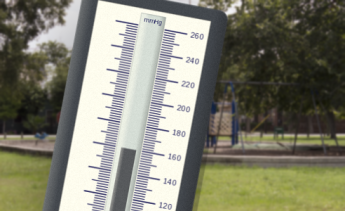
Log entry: 160 mmHg
